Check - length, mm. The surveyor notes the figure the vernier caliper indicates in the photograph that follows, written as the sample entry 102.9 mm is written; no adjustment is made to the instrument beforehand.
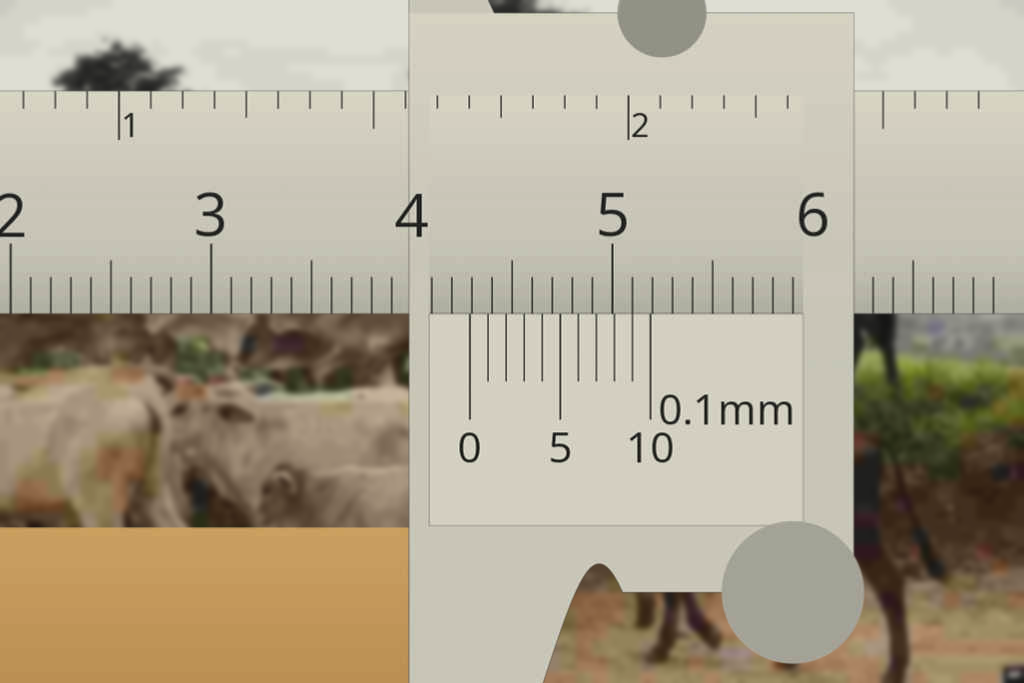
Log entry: 42.9 mm
